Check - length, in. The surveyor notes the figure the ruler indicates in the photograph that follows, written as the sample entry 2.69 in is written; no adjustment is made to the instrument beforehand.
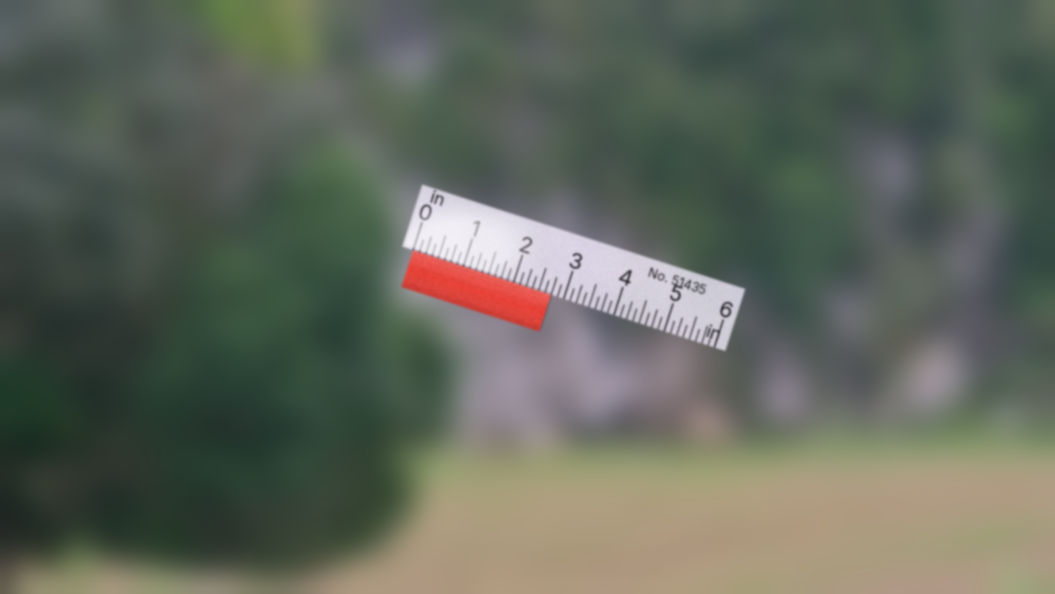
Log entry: 2.75 in
